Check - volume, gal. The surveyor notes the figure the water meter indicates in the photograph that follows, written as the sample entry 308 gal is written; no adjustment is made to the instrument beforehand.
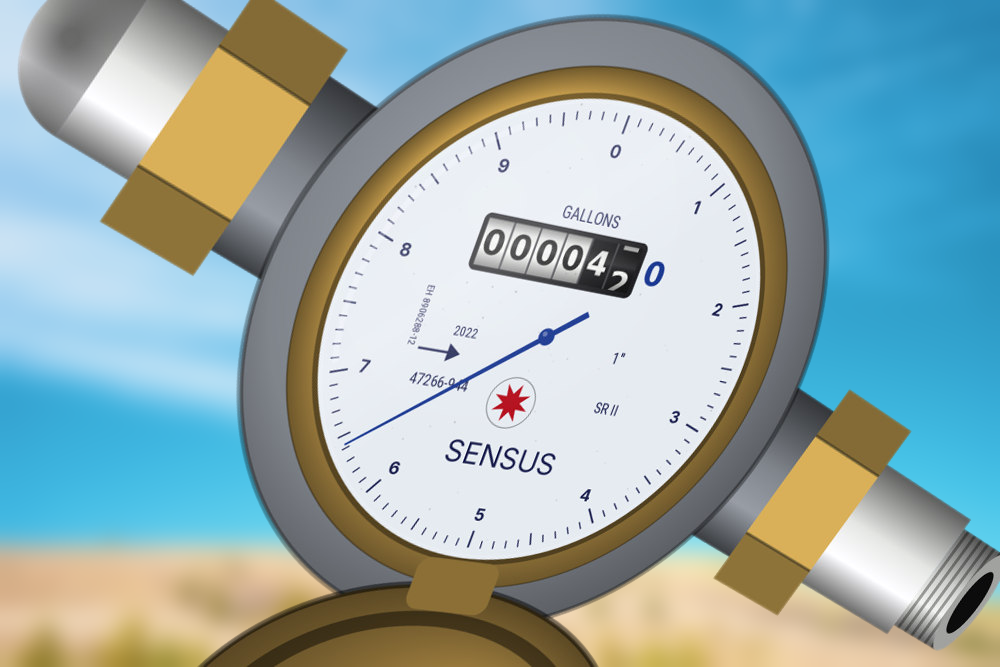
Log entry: 416.4 gal
